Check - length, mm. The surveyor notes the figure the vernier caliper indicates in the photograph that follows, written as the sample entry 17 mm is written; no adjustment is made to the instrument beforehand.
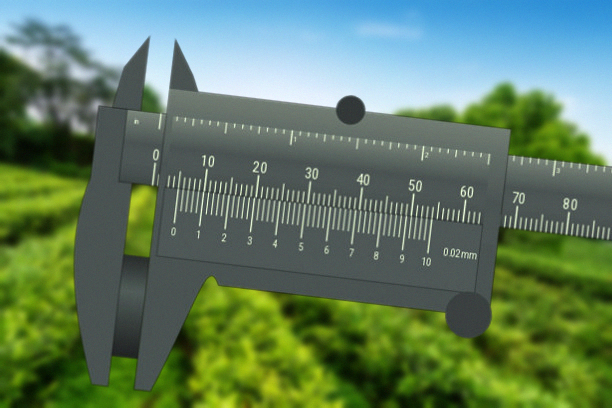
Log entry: 5.0 mm
